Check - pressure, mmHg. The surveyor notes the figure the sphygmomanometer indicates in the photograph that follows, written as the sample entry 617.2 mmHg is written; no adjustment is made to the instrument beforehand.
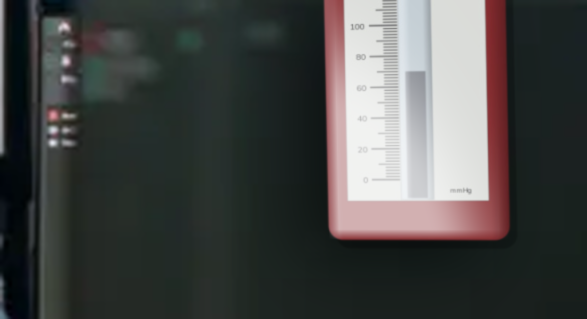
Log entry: 70 mmHg
